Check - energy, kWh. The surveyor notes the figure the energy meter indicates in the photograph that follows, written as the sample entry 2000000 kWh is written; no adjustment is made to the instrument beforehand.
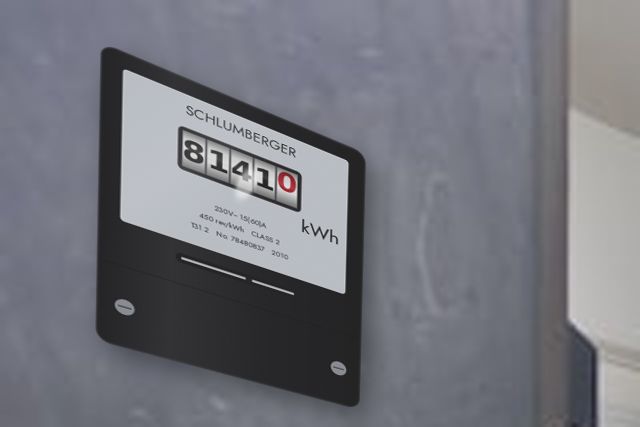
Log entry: 8141.0 kWh
